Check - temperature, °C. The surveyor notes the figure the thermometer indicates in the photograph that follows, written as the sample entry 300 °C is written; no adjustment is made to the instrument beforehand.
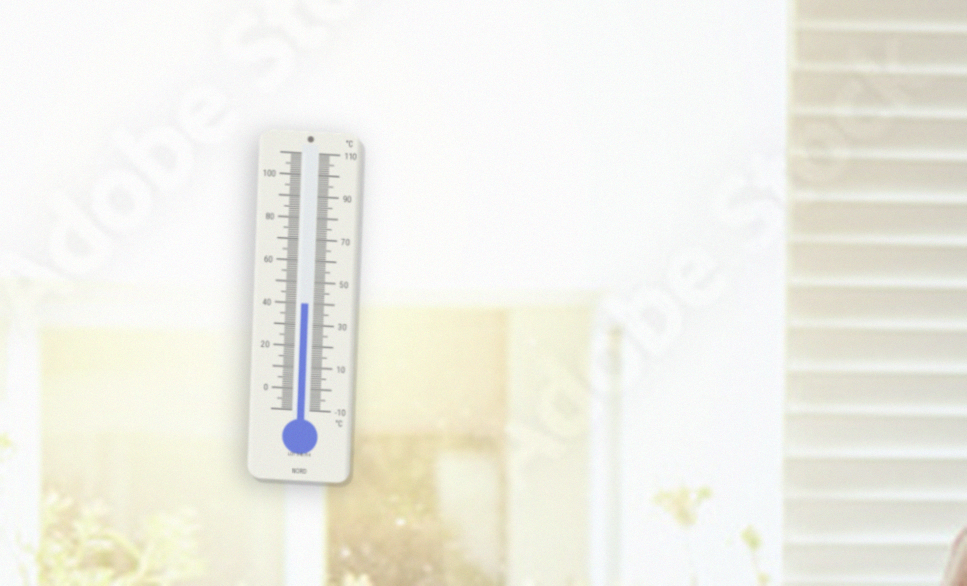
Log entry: 40 °C
